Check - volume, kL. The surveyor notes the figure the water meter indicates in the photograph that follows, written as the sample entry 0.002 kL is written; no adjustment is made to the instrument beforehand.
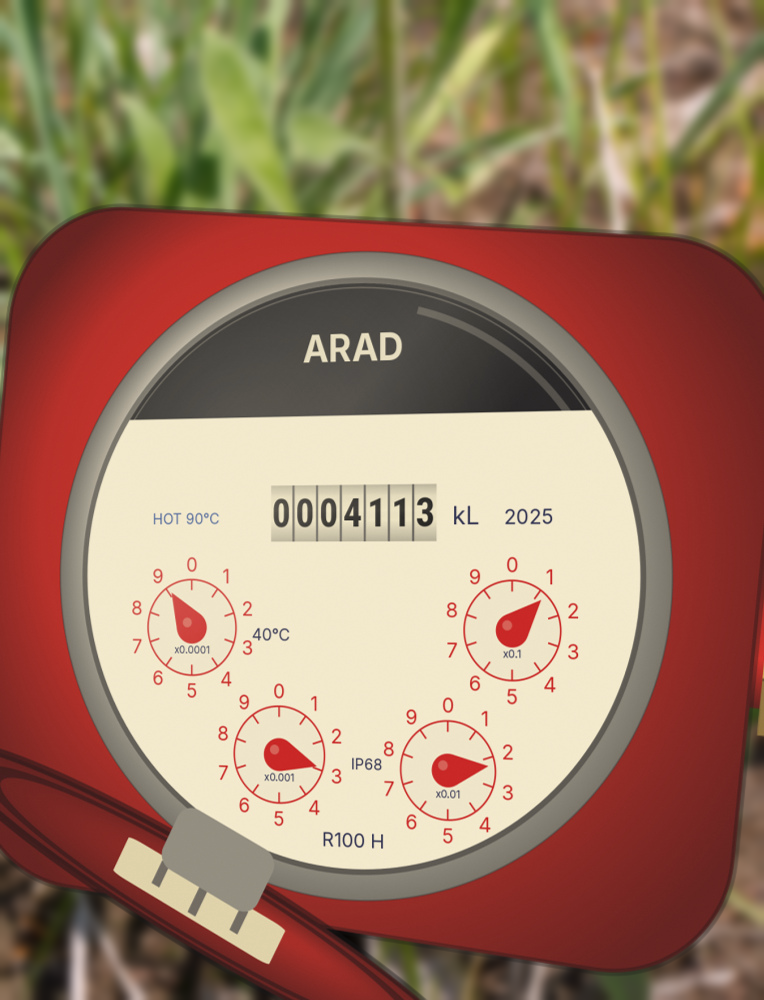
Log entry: 4113.1229 kL
